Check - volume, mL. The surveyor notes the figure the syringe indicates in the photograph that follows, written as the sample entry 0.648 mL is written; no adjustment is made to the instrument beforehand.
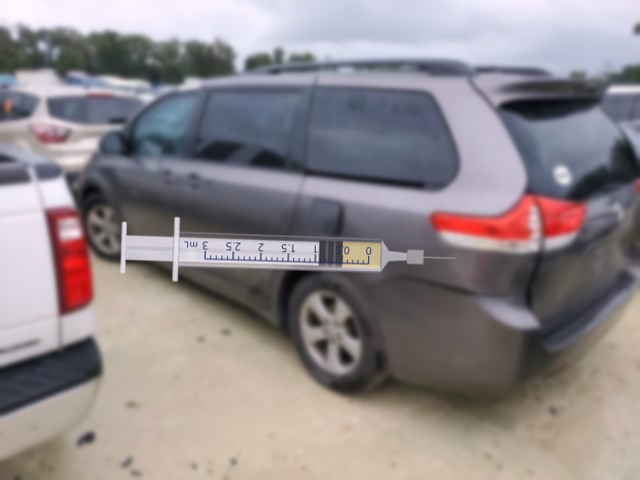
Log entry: 0.5 mL
